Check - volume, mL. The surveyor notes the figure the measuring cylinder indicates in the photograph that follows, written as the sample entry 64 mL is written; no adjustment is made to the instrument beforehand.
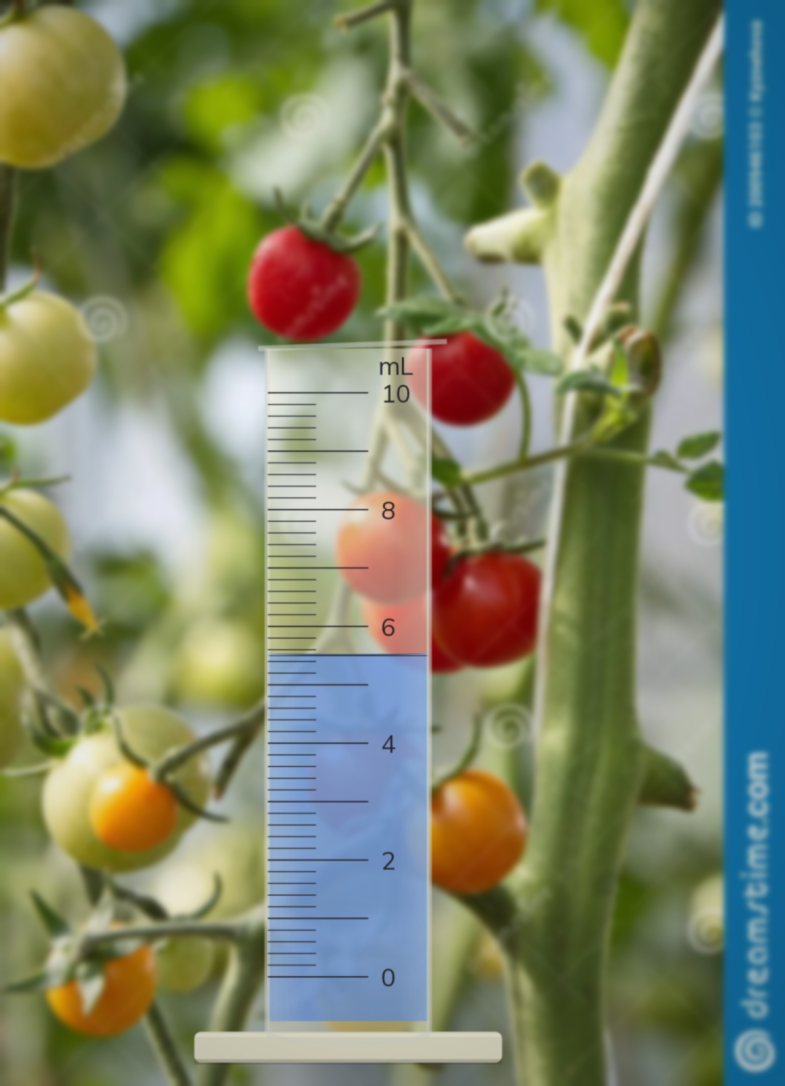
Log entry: 5.5 mL
